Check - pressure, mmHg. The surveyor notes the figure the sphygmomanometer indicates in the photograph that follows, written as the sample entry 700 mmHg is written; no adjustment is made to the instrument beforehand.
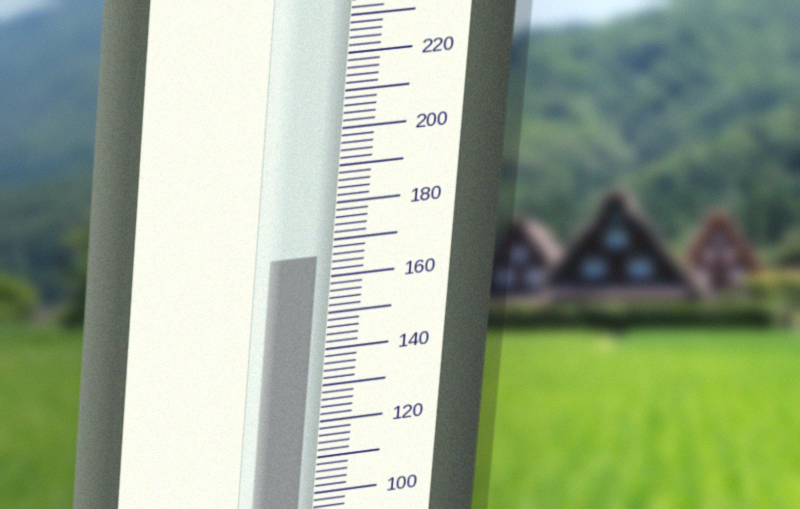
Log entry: 166 mmHg
